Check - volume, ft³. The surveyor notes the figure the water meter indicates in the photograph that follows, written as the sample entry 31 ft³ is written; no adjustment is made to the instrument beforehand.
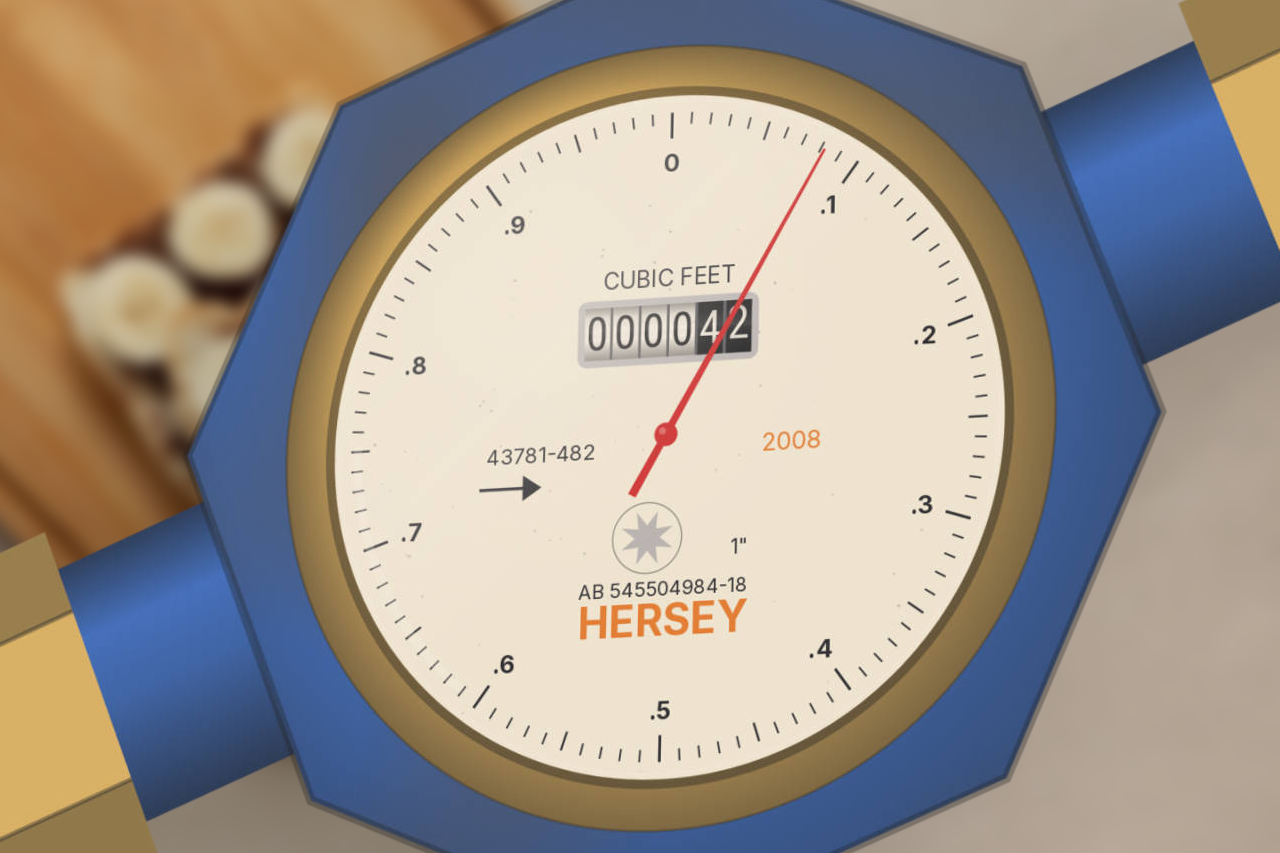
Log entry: 42.08 ft³
